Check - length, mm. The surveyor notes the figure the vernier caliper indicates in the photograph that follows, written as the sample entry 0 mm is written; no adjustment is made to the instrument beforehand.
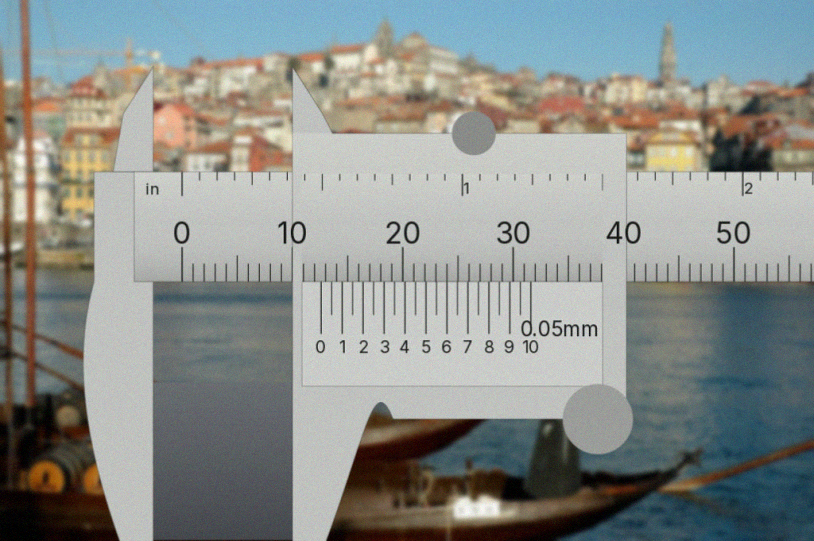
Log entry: 12.6 mm
